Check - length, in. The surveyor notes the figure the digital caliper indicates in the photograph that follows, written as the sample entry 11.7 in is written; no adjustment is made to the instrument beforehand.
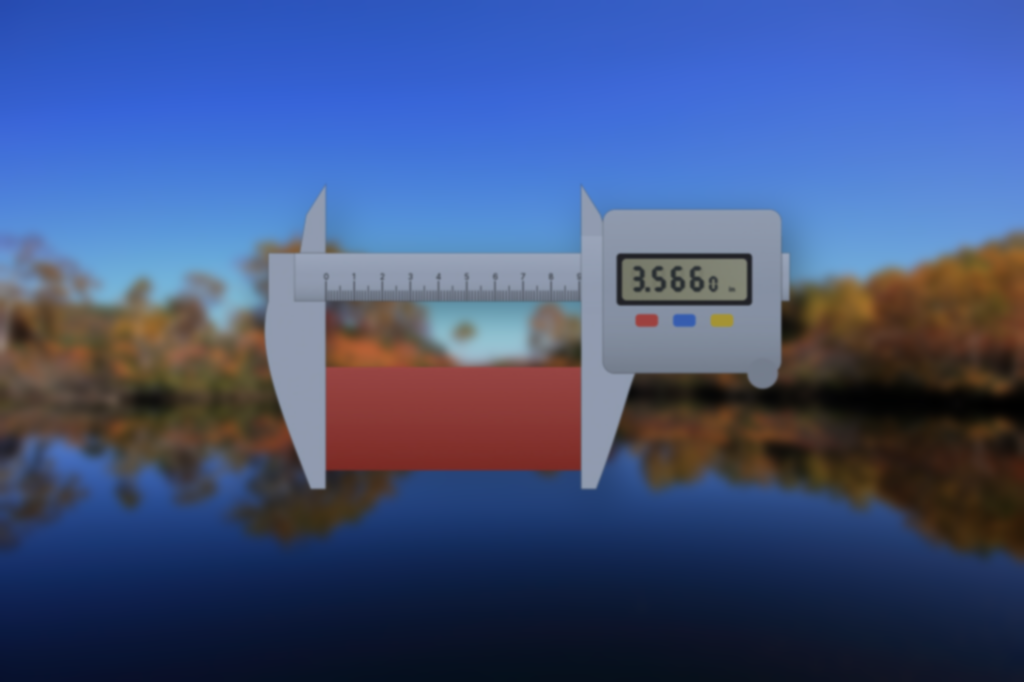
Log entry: 3.5660 in
